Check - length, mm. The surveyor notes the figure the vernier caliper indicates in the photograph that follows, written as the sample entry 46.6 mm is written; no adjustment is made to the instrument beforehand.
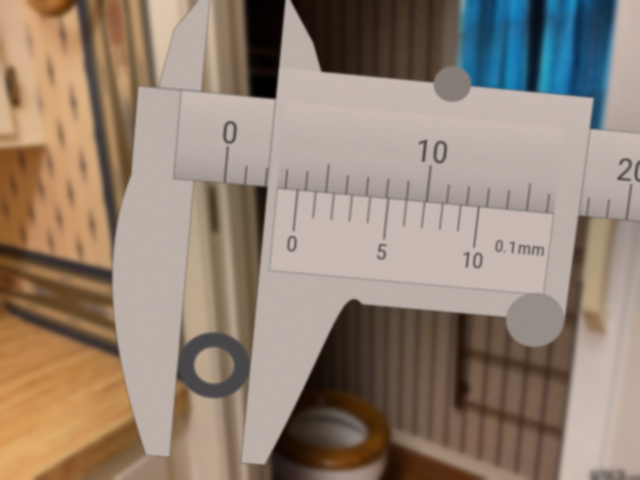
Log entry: 3.6 mm
